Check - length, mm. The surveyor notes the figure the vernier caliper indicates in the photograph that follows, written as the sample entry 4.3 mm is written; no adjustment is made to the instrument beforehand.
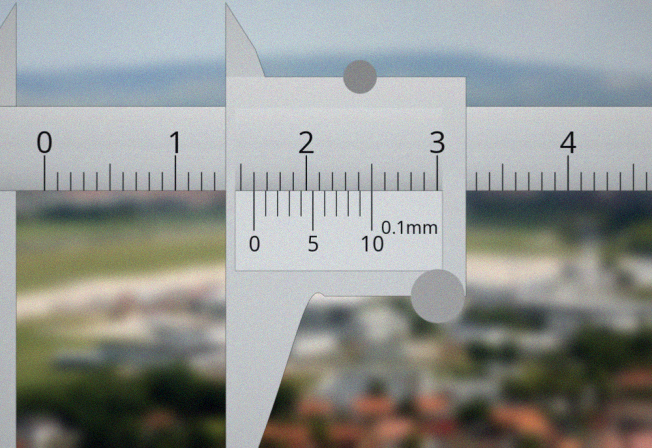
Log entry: 16.0 mm
